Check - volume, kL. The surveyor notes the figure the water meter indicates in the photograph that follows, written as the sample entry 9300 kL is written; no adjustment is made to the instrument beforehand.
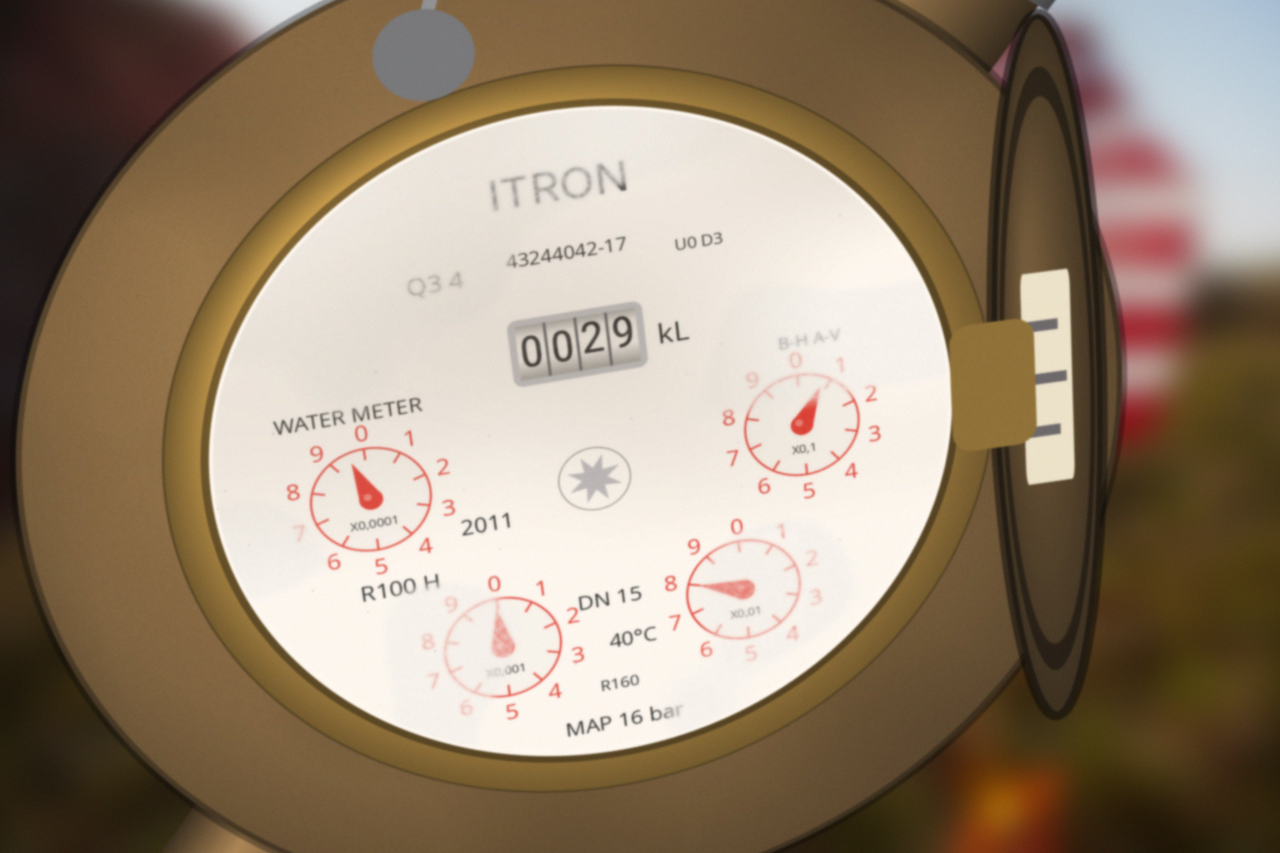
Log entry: 29.0799 kL
